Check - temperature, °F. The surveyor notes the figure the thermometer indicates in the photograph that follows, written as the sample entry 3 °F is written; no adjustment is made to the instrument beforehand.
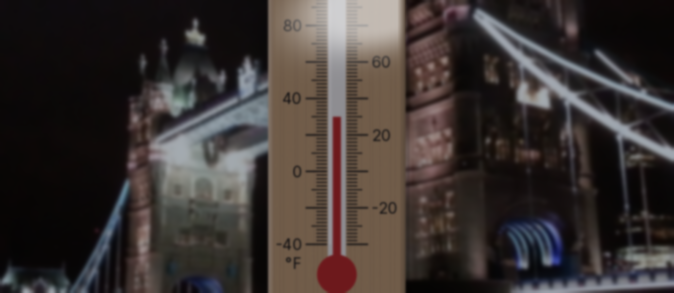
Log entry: 30 °F
